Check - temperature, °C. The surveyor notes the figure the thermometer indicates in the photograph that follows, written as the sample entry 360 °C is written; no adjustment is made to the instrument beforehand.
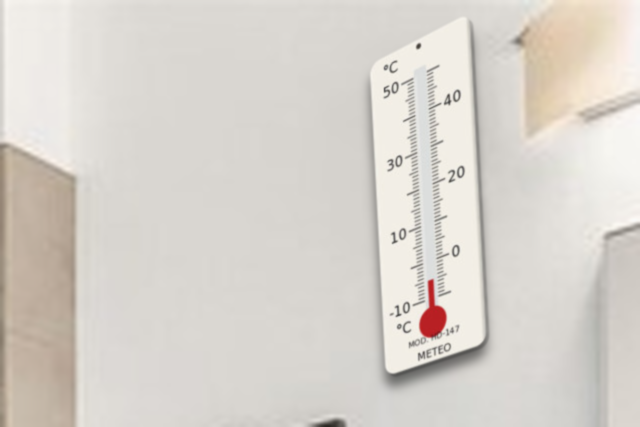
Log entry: -5 °C
